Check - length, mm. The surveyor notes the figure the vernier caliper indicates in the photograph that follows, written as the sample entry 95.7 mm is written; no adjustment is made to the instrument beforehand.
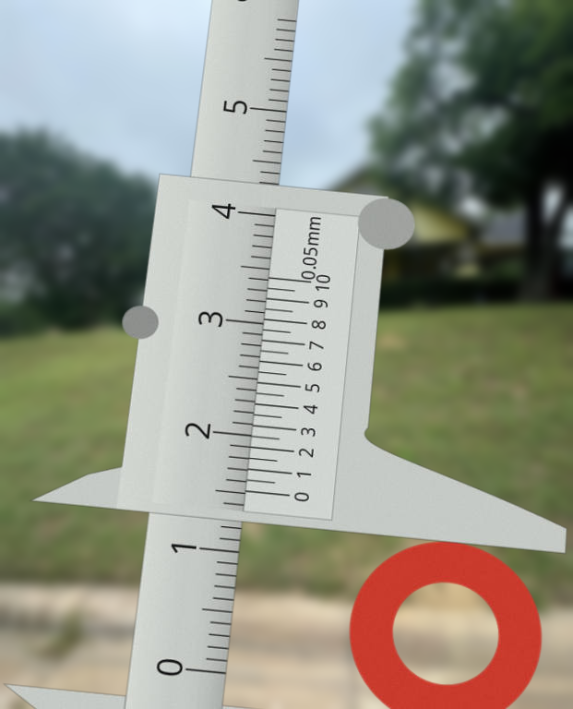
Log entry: 15.2 mm
